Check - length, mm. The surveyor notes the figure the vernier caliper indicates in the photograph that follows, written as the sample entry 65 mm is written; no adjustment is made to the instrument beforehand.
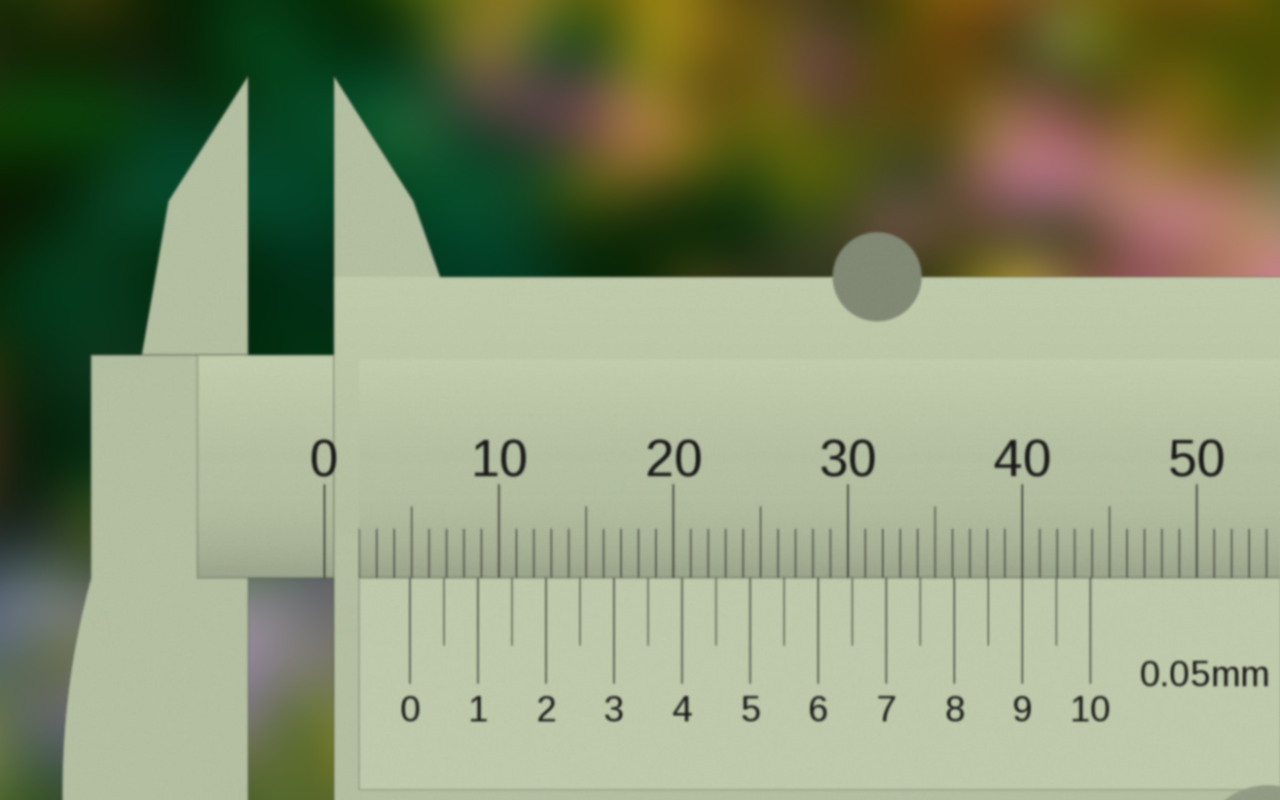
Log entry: 4.9 mm
